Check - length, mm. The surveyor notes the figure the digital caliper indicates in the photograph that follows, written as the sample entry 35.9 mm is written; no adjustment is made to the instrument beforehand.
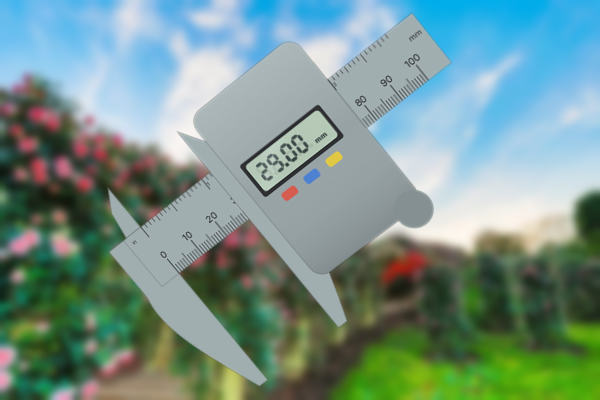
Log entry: 29.00 mm
